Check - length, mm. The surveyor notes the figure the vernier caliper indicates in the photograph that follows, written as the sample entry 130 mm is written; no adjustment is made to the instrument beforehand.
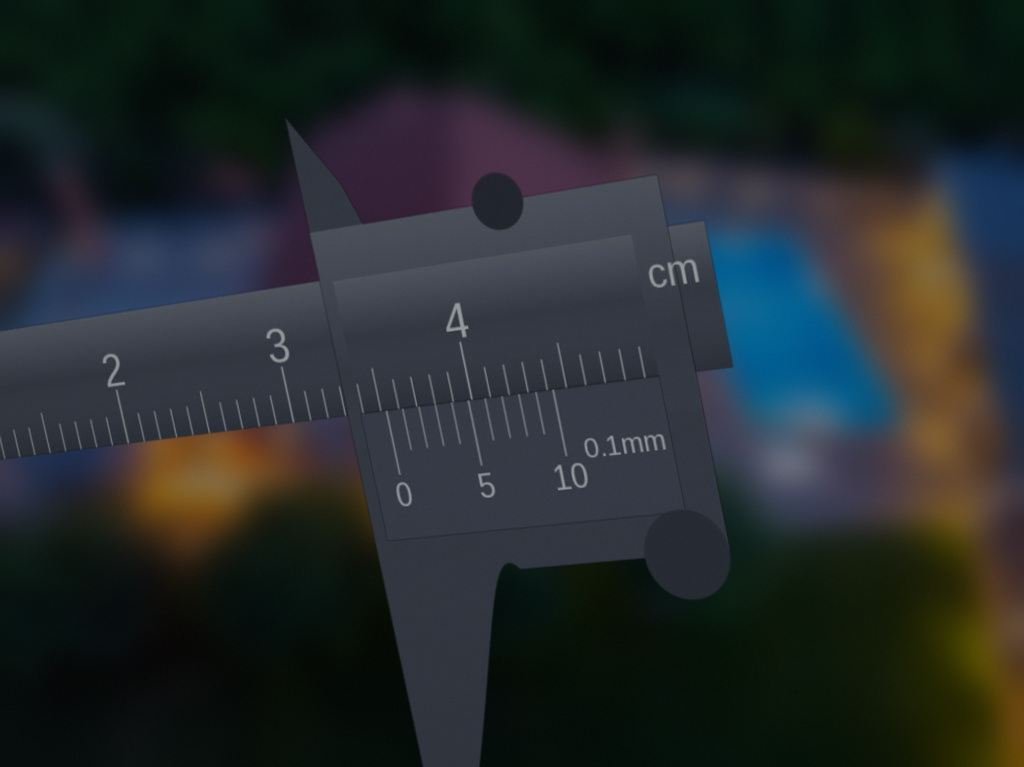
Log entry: 35.3 mm
